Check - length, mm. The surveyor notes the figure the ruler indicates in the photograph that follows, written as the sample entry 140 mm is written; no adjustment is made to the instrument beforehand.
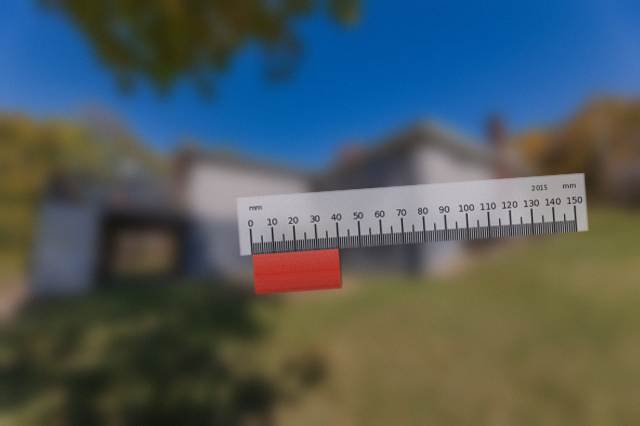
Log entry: 40 mm
